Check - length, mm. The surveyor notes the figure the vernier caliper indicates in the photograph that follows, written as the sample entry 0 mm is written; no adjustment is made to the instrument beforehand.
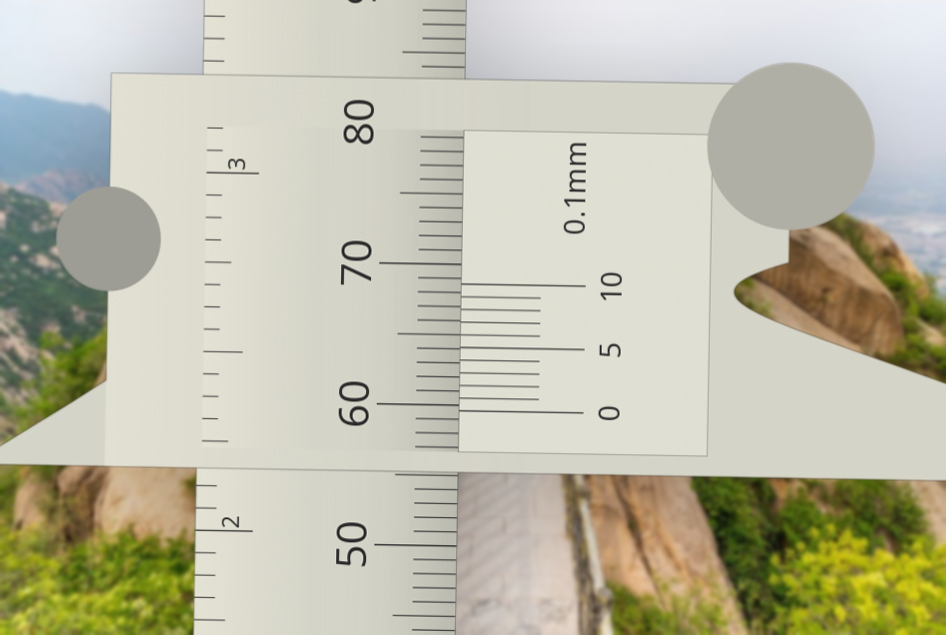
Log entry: 59.6 mm
